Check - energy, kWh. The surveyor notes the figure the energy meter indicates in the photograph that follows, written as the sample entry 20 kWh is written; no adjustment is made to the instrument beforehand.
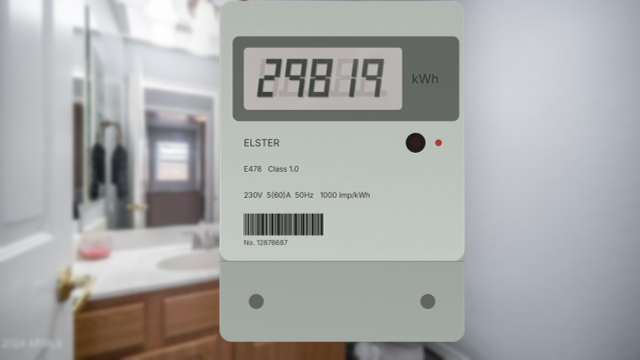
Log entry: 29819 kWh
